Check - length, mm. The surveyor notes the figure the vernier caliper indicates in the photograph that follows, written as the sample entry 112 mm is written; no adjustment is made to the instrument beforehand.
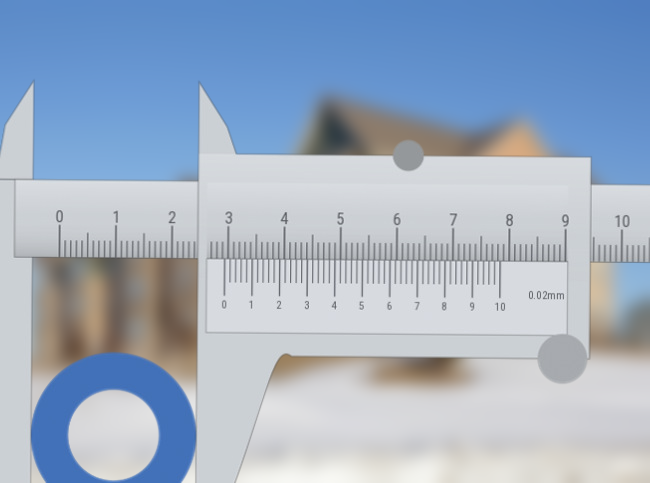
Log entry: 29.4 mm
